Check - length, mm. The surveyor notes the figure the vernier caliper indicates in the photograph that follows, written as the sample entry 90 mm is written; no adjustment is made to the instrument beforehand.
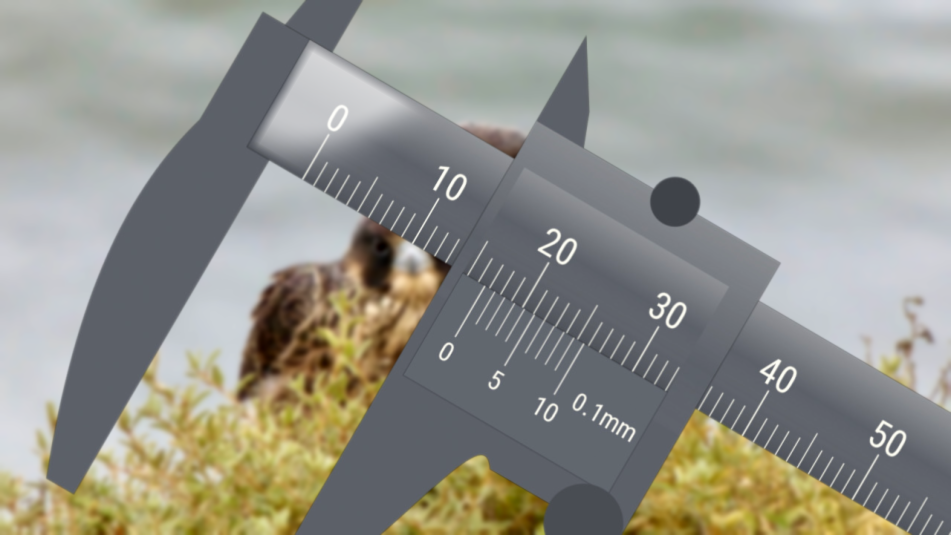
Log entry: 16.6 mm
